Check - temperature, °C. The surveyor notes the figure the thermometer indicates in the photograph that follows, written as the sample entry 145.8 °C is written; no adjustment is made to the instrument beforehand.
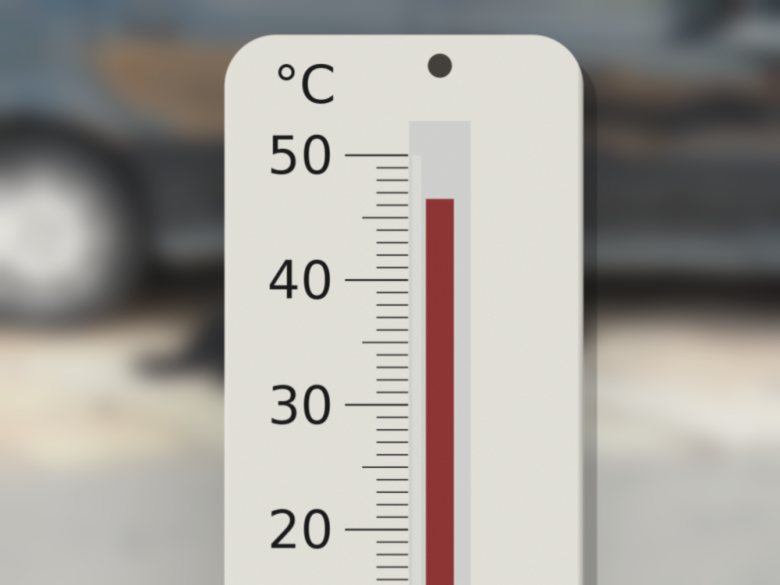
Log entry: 46.5 °C
